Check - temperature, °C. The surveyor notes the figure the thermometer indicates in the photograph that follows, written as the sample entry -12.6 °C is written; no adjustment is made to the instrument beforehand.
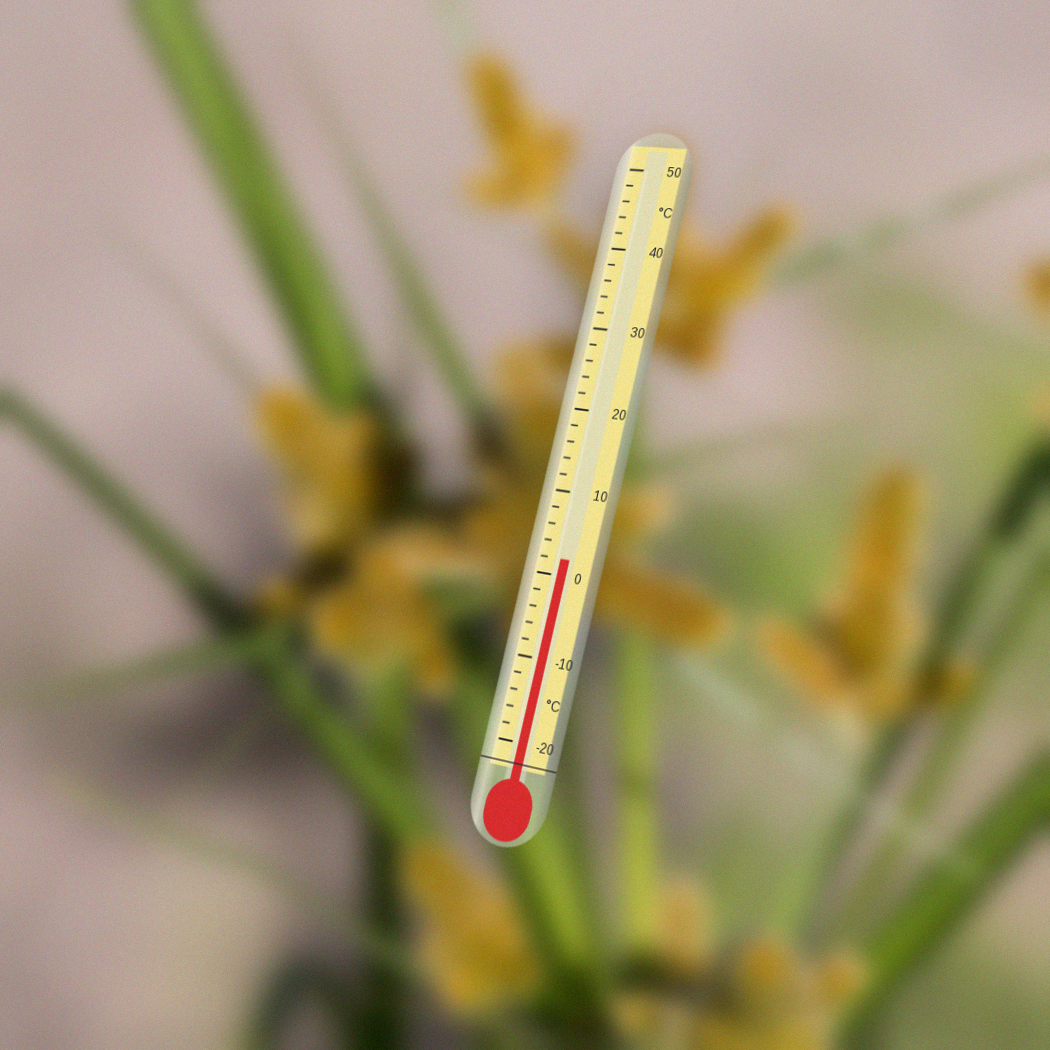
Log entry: 2 °C
